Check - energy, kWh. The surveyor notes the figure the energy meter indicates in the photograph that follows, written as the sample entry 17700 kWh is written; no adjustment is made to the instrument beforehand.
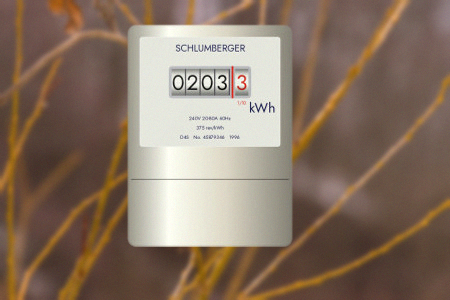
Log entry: 203.3 kWh
